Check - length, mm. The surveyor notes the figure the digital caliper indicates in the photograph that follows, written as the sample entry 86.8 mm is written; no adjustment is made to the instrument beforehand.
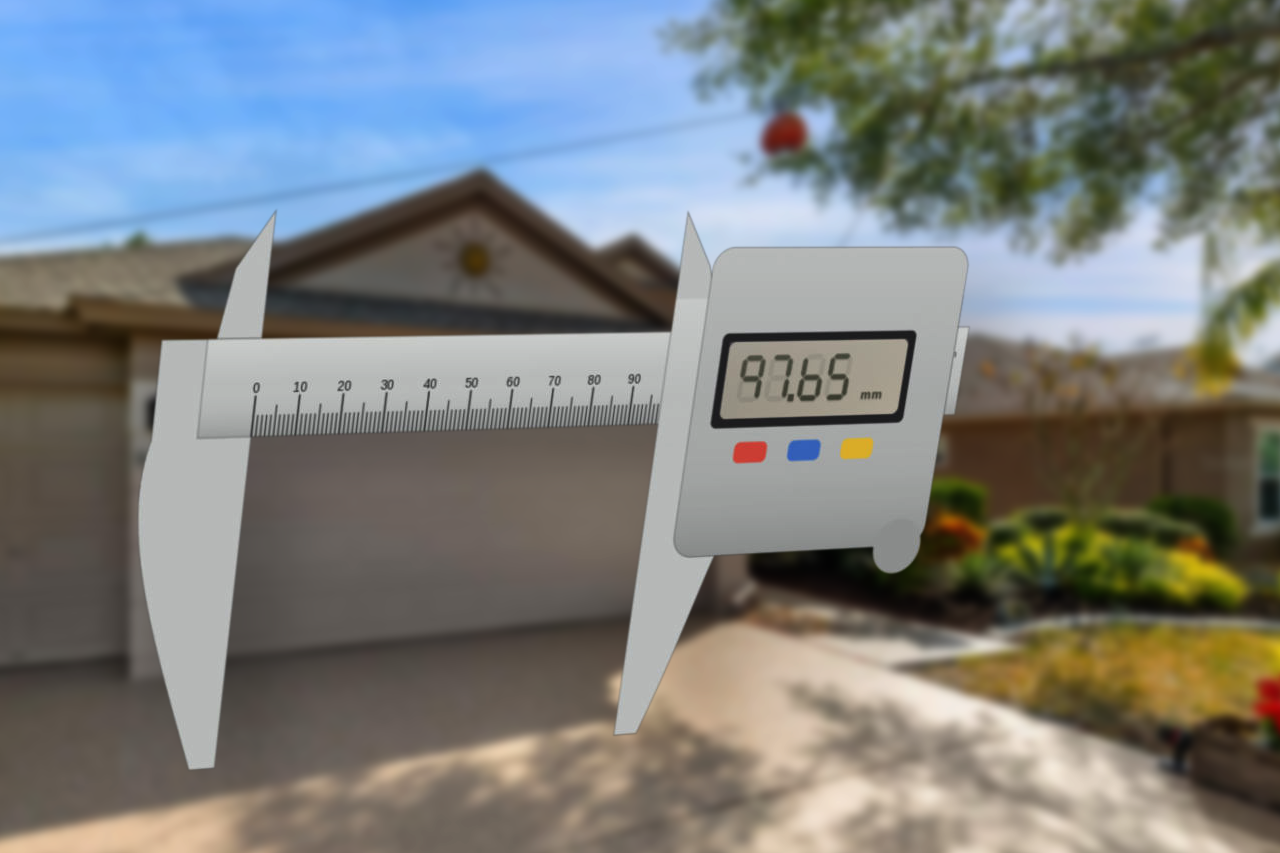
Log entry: 97.65 mm
